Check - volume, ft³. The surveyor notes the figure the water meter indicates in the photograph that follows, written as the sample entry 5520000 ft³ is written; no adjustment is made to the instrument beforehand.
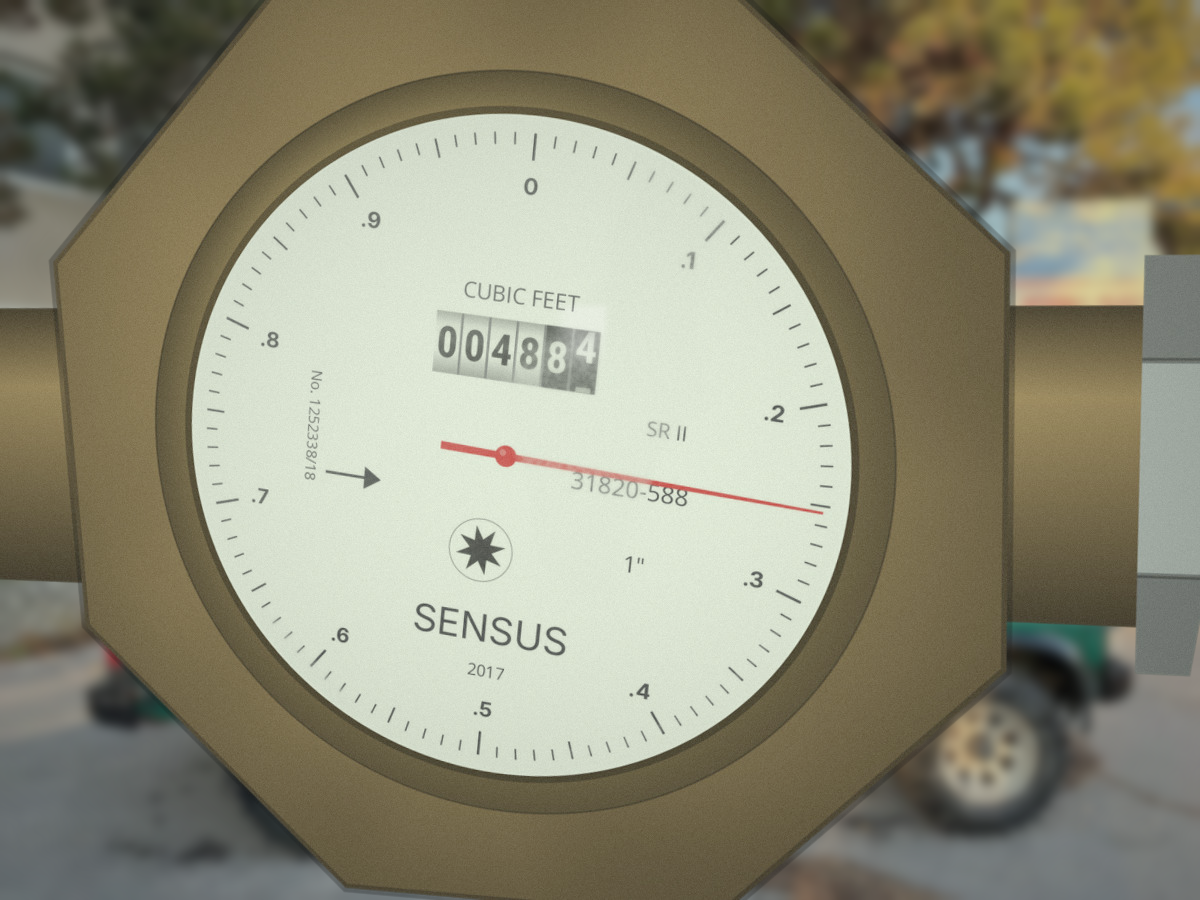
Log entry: 4884.25 ft³
